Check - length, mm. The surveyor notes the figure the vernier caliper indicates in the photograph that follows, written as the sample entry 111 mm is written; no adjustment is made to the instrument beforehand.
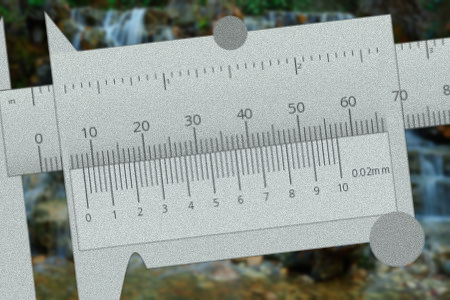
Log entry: 8.0 mm
